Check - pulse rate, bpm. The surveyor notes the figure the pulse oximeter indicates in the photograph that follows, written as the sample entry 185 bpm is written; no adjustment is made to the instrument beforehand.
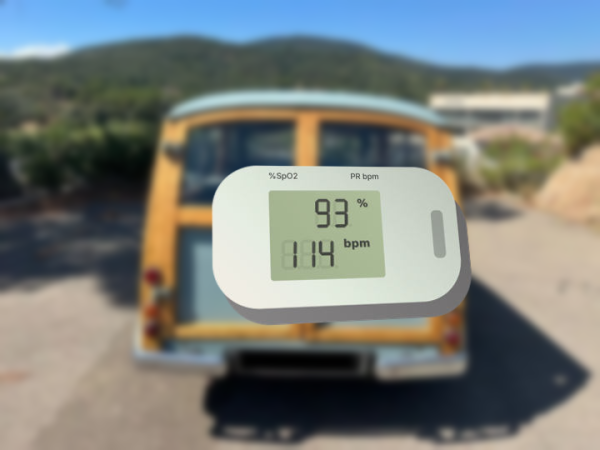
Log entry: 114 bpm
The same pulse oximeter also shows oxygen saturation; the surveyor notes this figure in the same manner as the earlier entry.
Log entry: 93 %
